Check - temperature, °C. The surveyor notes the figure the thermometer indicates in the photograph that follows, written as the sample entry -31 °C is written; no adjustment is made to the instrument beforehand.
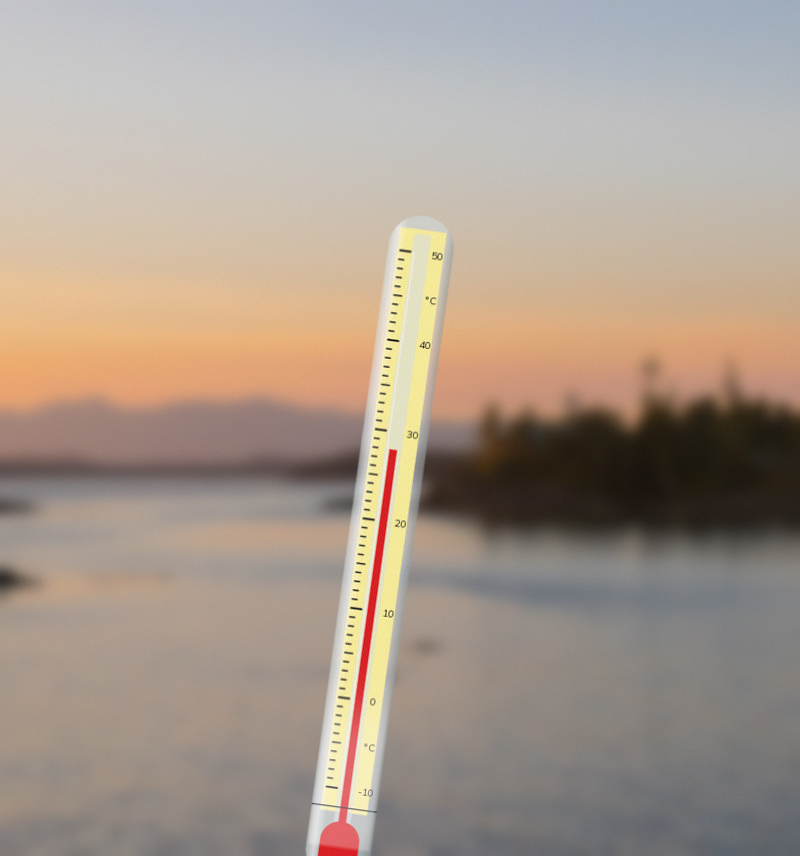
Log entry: 28 °C
